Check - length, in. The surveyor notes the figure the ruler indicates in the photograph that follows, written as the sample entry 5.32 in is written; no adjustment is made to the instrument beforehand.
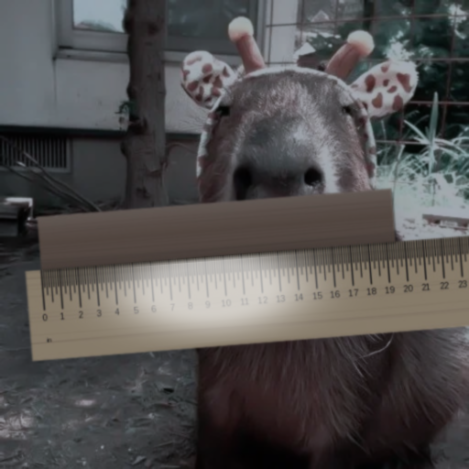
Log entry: 19.5 in
